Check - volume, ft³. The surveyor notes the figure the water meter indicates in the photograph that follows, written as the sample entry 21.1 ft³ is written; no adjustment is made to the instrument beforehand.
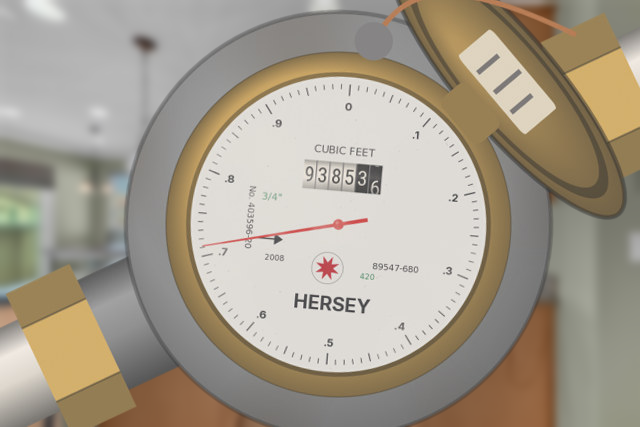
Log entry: 938535.71 ft³
